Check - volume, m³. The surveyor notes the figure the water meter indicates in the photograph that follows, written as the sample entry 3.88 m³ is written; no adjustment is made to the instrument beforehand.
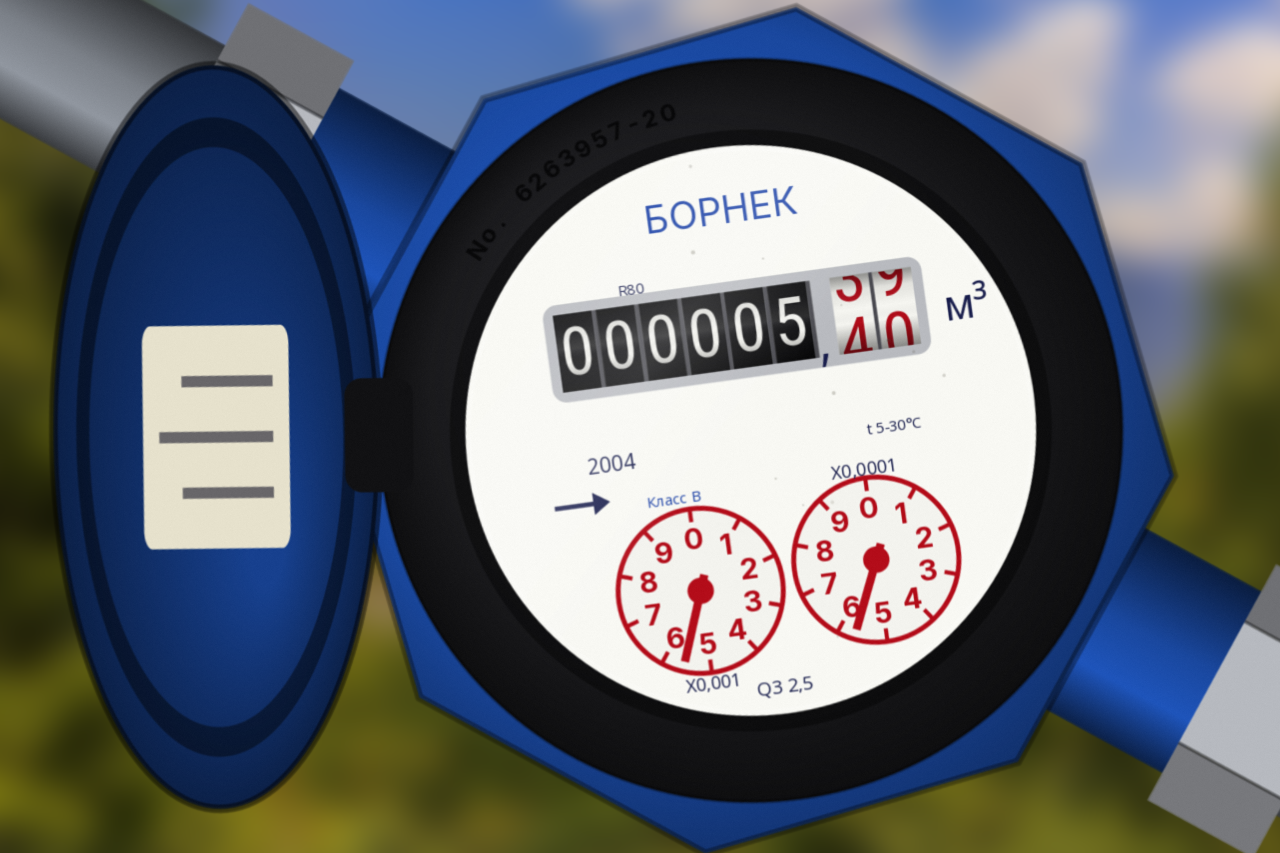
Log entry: 5.3955 m³
